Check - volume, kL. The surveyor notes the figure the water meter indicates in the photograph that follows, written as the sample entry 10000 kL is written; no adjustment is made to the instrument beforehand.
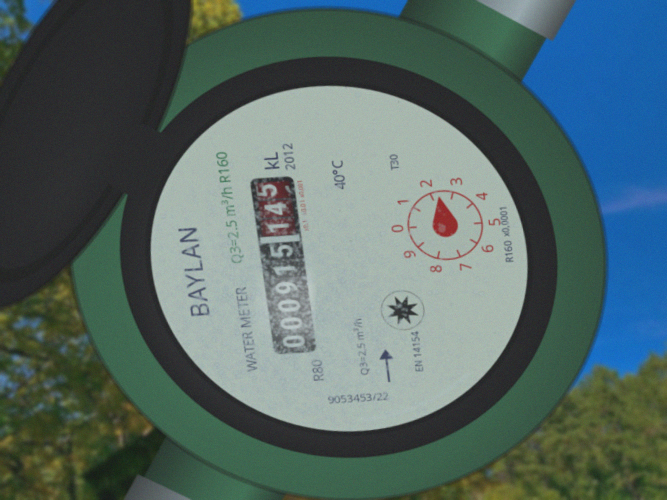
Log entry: 915.1452 kL
